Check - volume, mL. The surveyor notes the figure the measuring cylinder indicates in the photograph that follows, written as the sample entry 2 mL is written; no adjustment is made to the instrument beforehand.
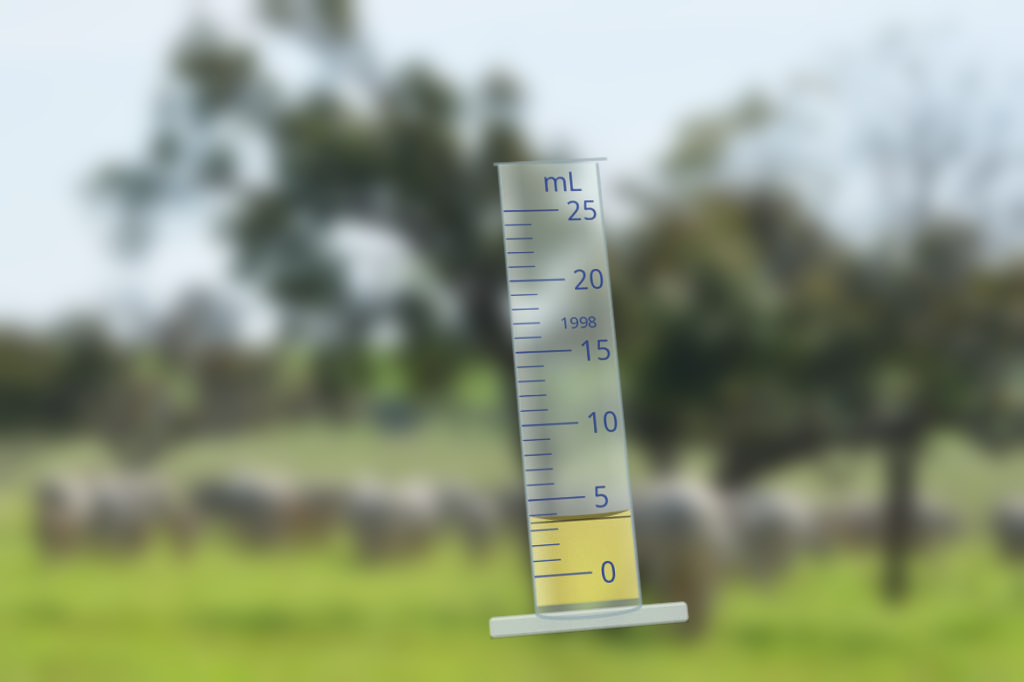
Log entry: 3.5 mL
